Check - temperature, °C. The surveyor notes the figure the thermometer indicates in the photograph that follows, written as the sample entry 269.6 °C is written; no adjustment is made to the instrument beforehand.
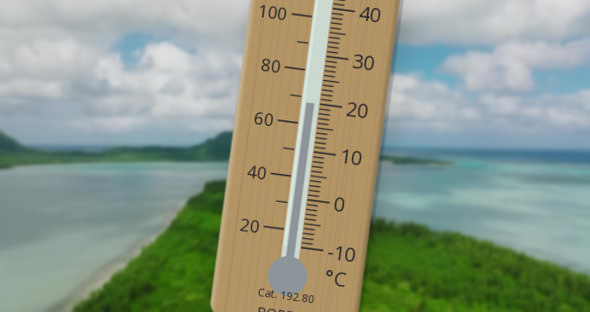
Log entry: 20 °C
